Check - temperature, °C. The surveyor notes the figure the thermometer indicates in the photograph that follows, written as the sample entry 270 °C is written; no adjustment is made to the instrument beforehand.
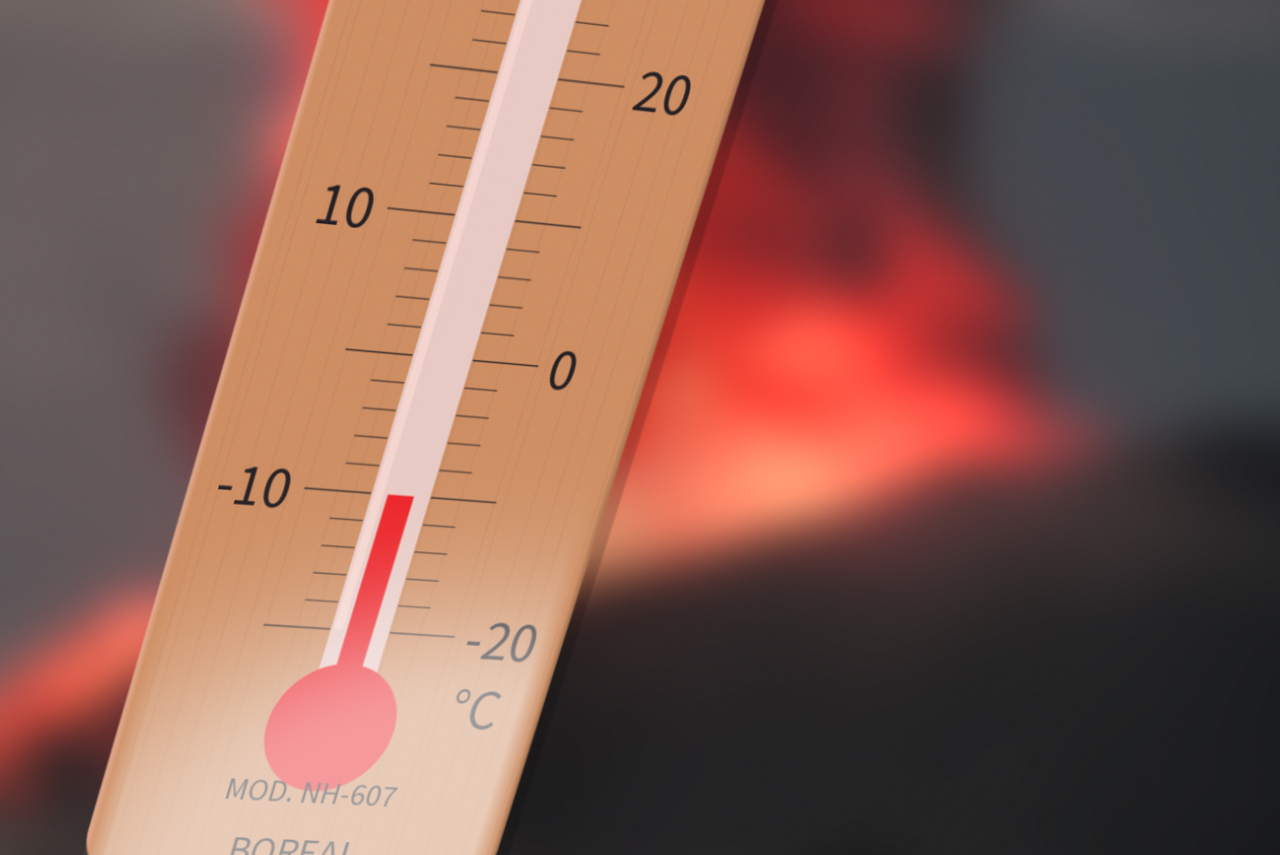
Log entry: -10 °C
